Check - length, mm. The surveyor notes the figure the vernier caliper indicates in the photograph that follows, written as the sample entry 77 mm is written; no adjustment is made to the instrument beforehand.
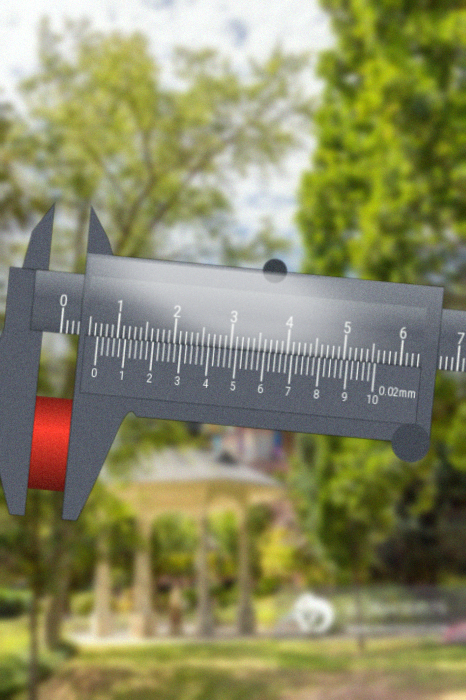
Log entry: 6.5 mm
